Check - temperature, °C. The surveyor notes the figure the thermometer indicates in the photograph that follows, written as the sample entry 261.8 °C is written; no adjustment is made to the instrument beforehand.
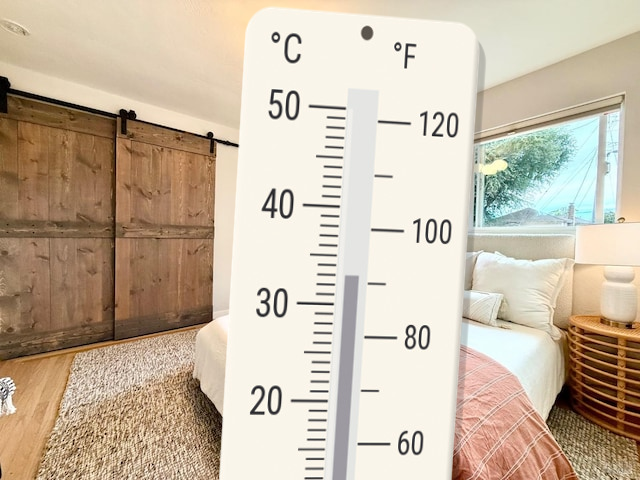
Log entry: 33 °C
